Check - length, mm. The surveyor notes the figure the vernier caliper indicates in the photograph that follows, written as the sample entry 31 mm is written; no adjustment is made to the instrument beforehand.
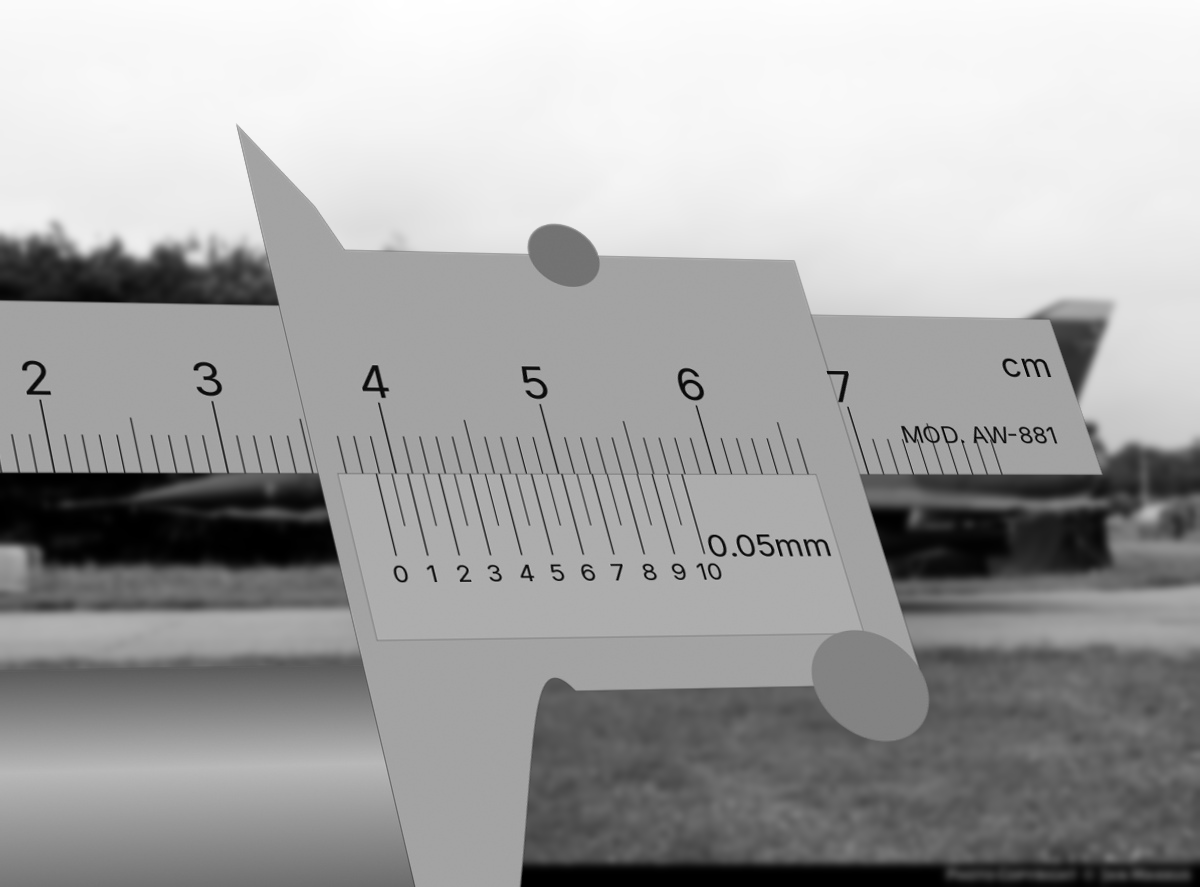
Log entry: 38.8 mm
